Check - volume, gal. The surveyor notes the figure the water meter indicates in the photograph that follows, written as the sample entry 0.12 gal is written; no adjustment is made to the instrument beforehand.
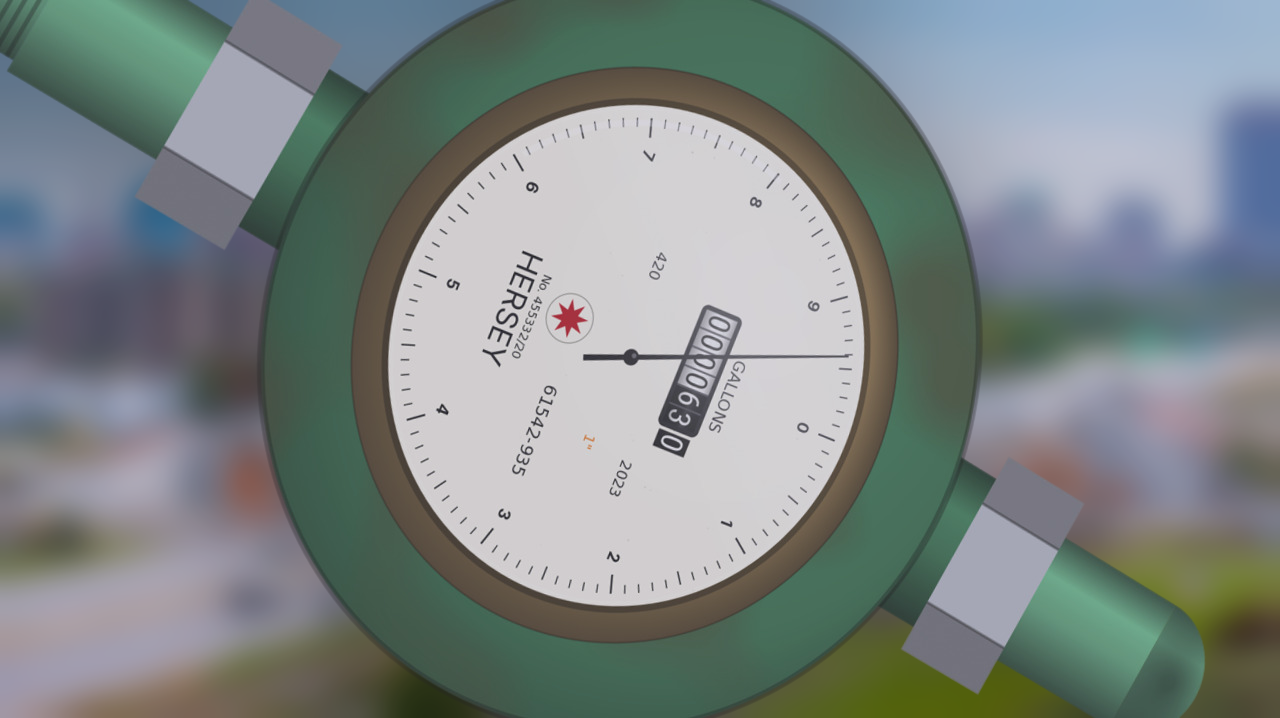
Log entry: 629.4 gal
